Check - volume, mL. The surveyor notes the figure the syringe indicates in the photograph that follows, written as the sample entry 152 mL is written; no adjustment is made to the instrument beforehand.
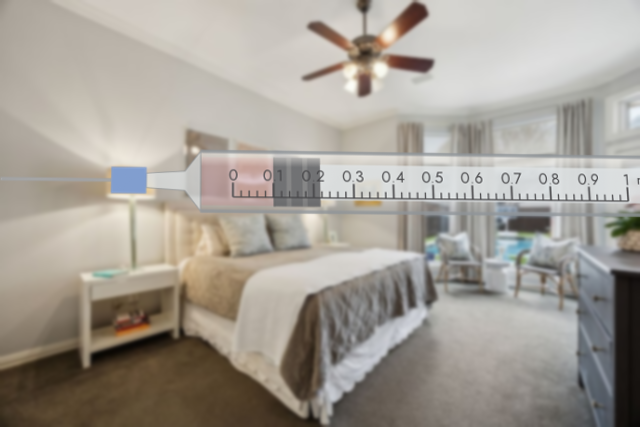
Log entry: 0.1 mL
